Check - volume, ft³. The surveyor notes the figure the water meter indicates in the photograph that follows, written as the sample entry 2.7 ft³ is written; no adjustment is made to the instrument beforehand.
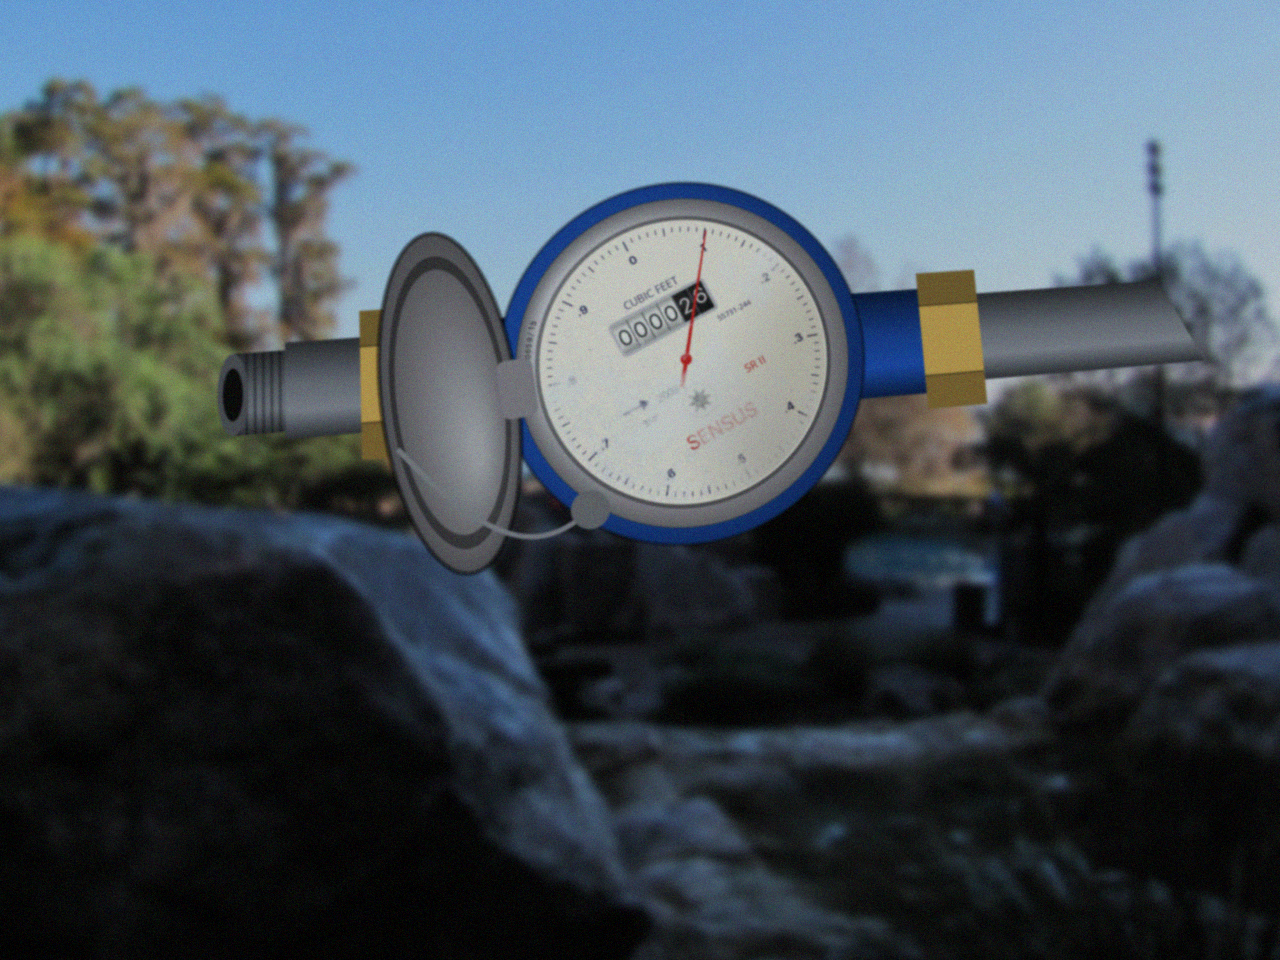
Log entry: 26.10 ft³
